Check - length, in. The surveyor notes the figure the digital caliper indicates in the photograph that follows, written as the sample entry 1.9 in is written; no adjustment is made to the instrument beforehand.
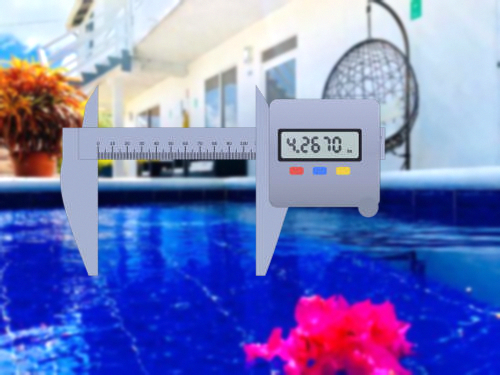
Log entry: 4.2670 in
